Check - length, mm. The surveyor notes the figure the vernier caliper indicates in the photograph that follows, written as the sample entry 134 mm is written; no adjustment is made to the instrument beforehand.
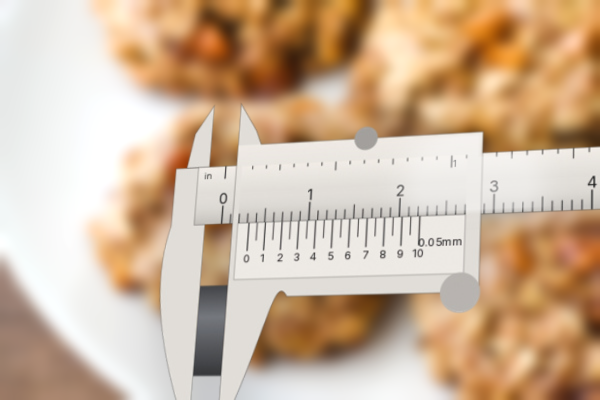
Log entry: 3.2 mm
